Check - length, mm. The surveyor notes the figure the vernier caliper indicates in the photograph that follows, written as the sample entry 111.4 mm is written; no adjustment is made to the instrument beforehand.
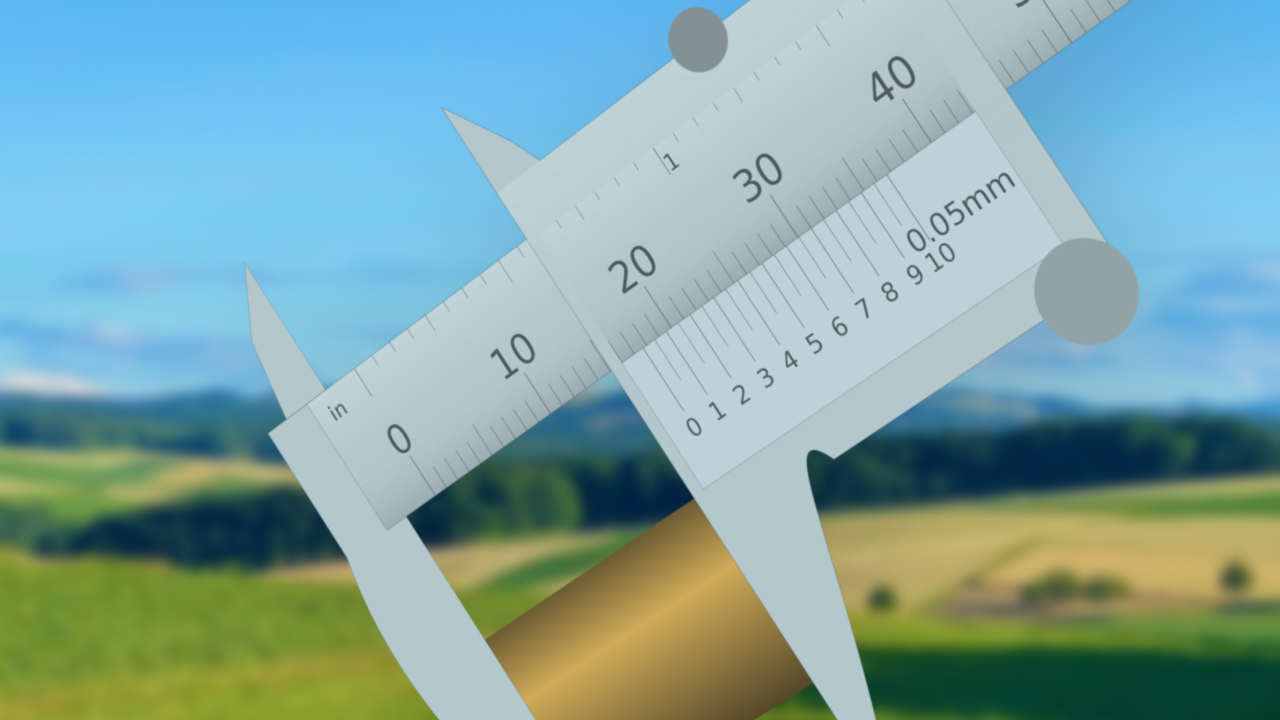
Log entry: 17.7 mm
